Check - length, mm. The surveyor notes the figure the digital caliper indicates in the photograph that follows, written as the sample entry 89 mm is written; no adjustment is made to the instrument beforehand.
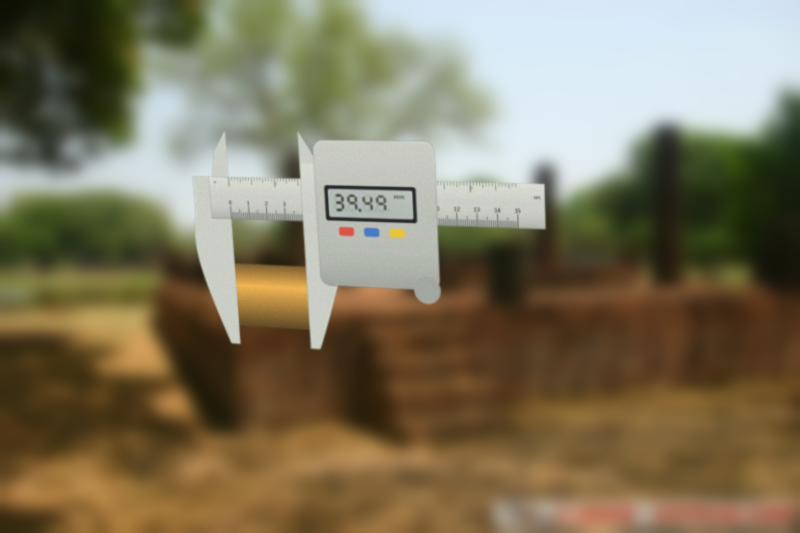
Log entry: 39.49 mm
